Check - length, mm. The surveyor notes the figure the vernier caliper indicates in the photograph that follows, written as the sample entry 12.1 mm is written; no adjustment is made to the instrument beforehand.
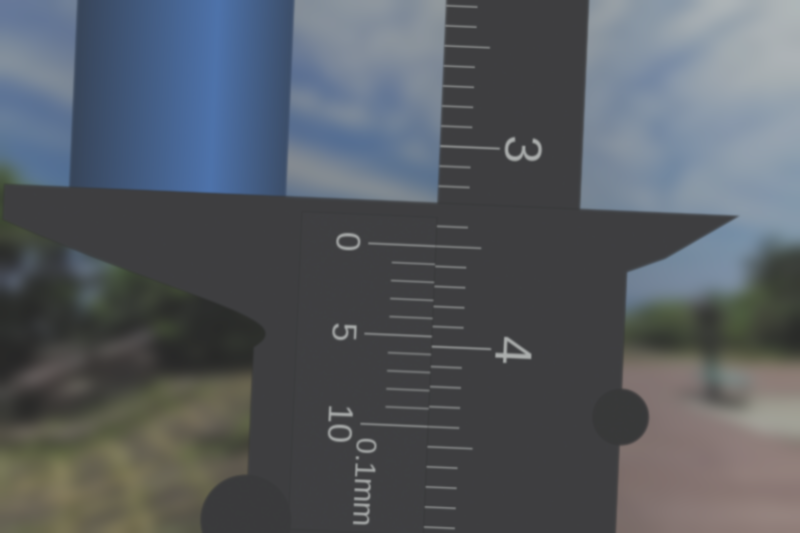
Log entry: 35.0 mm
